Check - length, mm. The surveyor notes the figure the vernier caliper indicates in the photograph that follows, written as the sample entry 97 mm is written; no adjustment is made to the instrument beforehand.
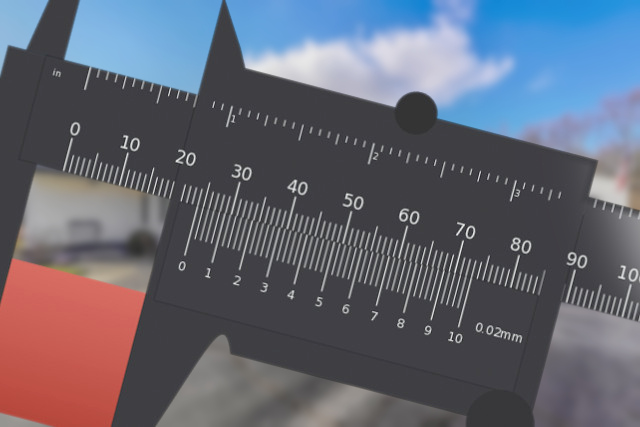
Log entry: 24.0 mm
